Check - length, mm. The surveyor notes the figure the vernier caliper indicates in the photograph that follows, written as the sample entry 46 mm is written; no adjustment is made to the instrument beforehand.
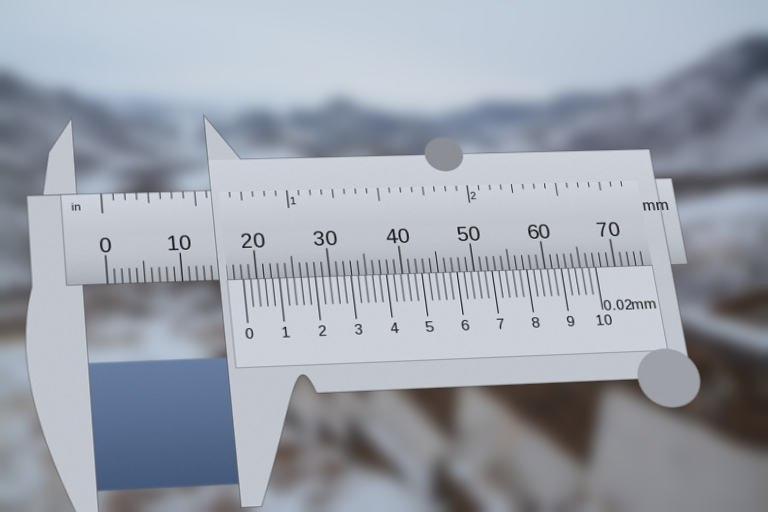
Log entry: 18.2 mm
